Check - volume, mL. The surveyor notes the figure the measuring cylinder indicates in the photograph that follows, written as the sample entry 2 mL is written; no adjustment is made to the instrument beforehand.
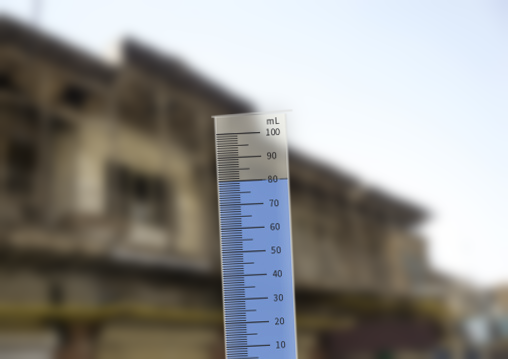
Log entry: 80 mL
